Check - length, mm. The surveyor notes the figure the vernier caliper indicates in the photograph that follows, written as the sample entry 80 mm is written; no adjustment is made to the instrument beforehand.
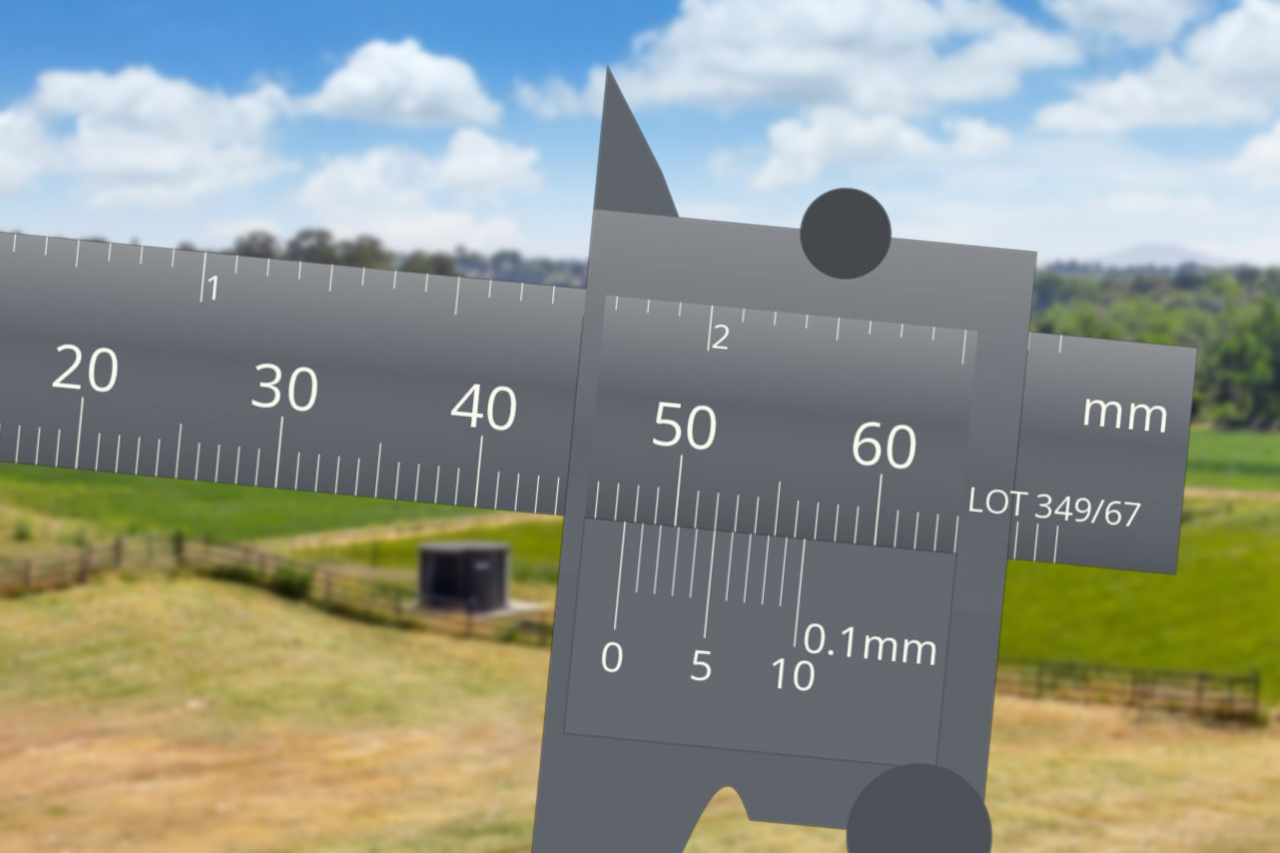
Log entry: 47.5 mm
